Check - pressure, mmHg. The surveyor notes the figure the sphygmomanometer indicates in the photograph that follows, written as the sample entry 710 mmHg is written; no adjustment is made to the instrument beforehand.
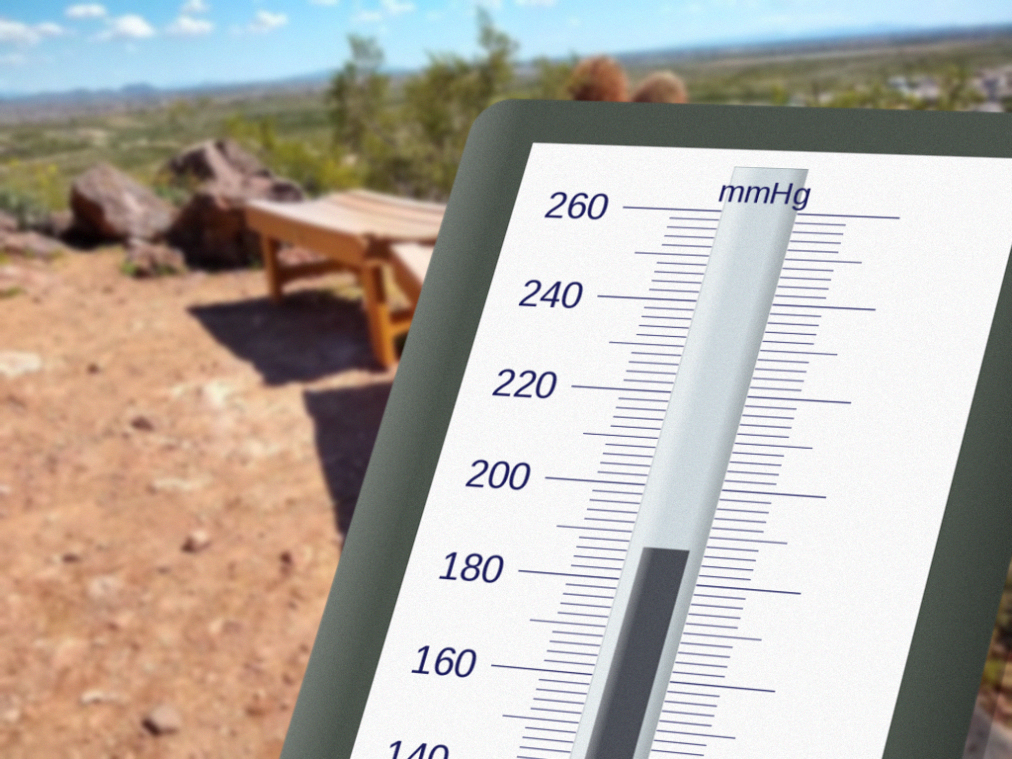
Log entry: 187 mmHg
